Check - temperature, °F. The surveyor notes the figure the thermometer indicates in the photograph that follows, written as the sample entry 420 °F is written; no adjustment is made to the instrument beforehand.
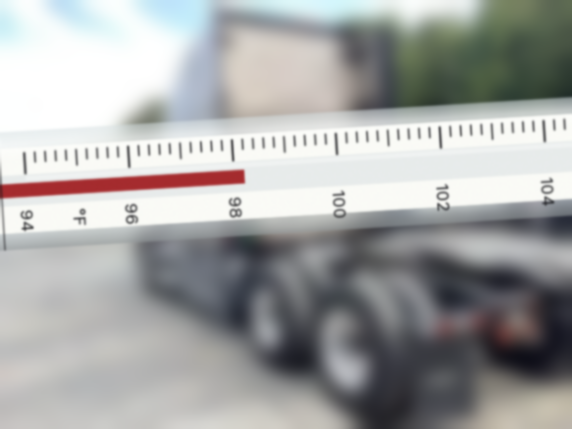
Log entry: 98.2 °F
